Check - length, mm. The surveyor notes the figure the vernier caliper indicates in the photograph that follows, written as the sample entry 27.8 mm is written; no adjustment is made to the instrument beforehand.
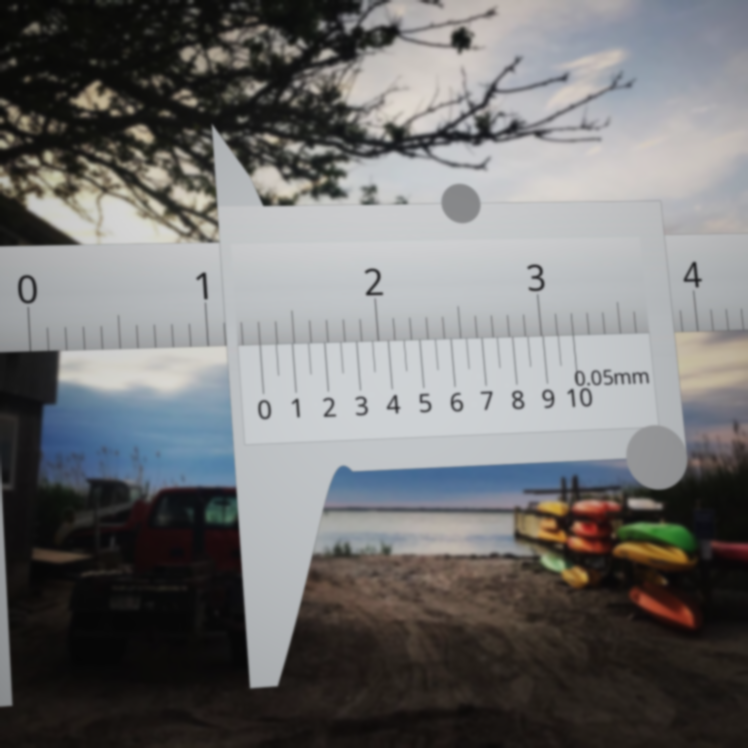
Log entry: 13.0 mm
